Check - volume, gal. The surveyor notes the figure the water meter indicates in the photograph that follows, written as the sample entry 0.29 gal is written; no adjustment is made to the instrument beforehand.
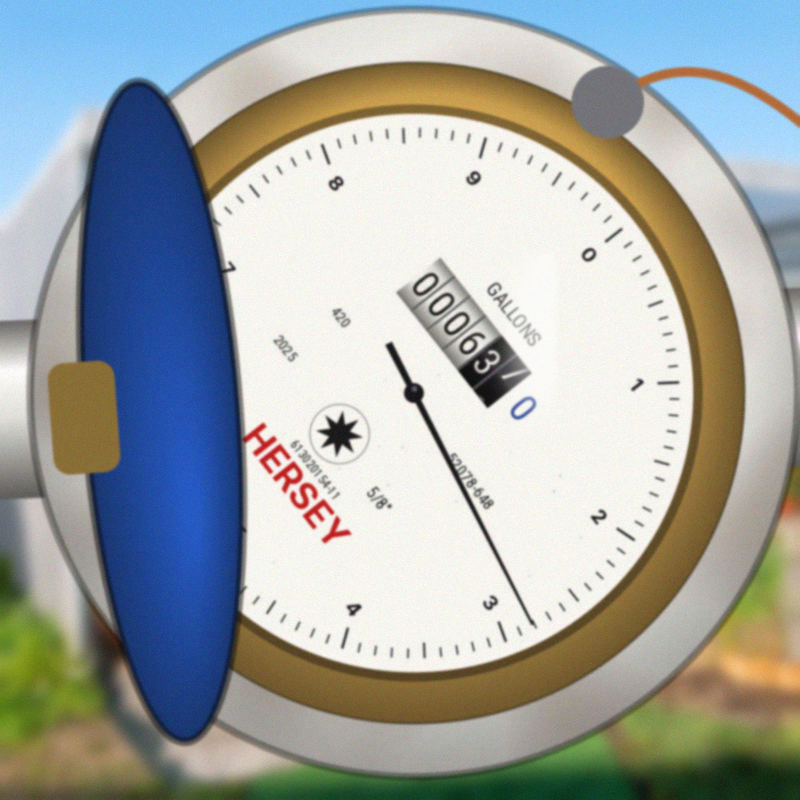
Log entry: 6372.8 gal
